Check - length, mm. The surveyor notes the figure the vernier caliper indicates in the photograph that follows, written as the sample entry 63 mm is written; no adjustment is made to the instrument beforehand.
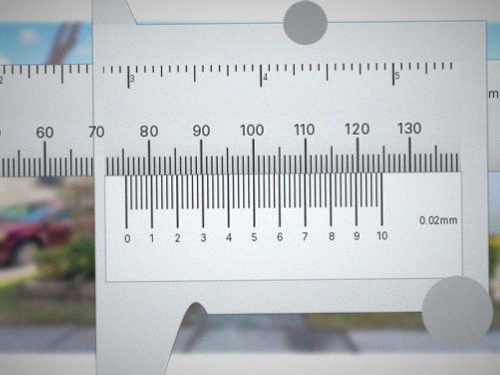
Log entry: 75.5 mm
